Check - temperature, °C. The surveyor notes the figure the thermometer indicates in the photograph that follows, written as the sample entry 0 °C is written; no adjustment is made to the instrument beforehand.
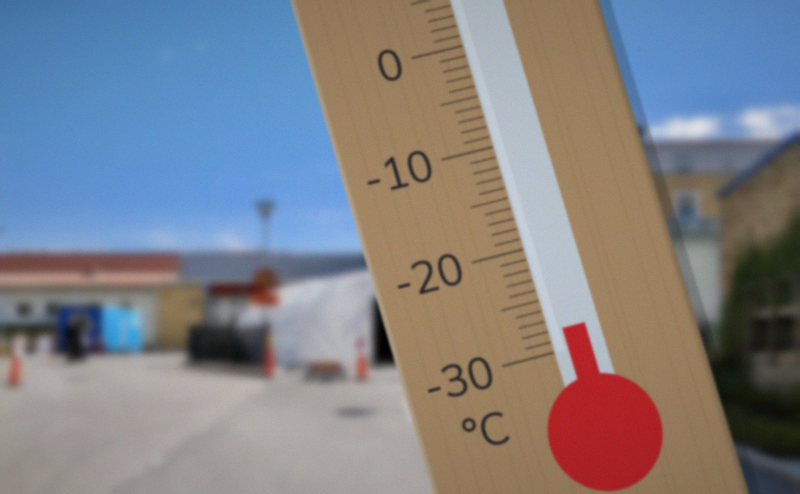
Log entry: -28 °C
